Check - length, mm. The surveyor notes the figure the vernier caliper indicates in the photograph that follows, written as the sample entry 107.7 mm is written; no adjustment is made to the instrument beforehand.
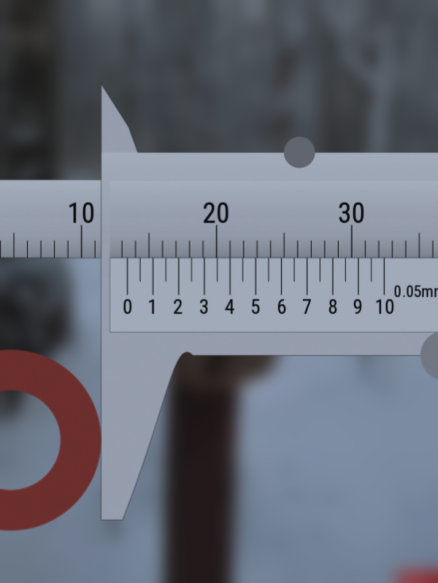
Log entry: 13.4 mm
